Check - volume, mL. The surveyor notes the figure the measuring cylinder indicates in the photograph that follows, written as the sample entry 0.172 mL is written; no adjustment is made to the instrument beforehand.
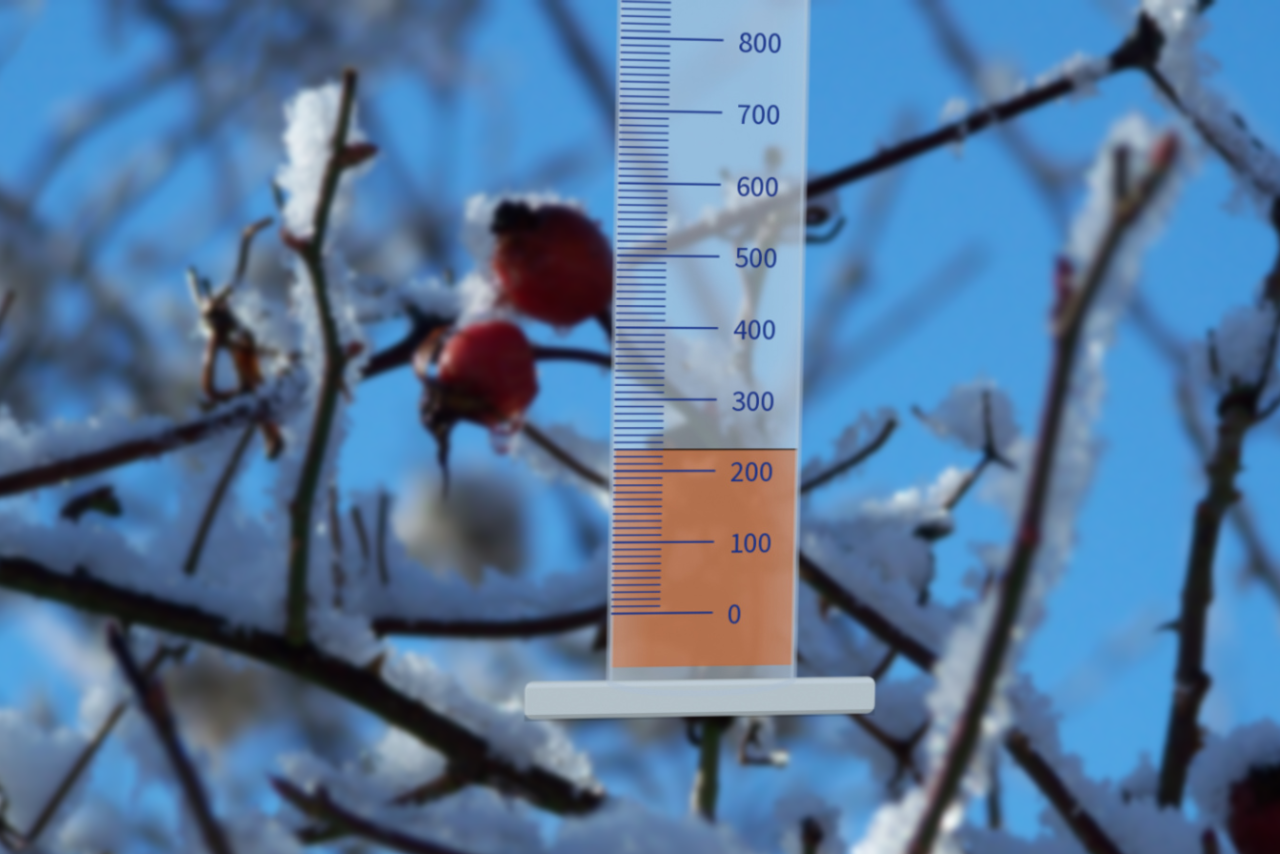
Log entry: 230 mL
